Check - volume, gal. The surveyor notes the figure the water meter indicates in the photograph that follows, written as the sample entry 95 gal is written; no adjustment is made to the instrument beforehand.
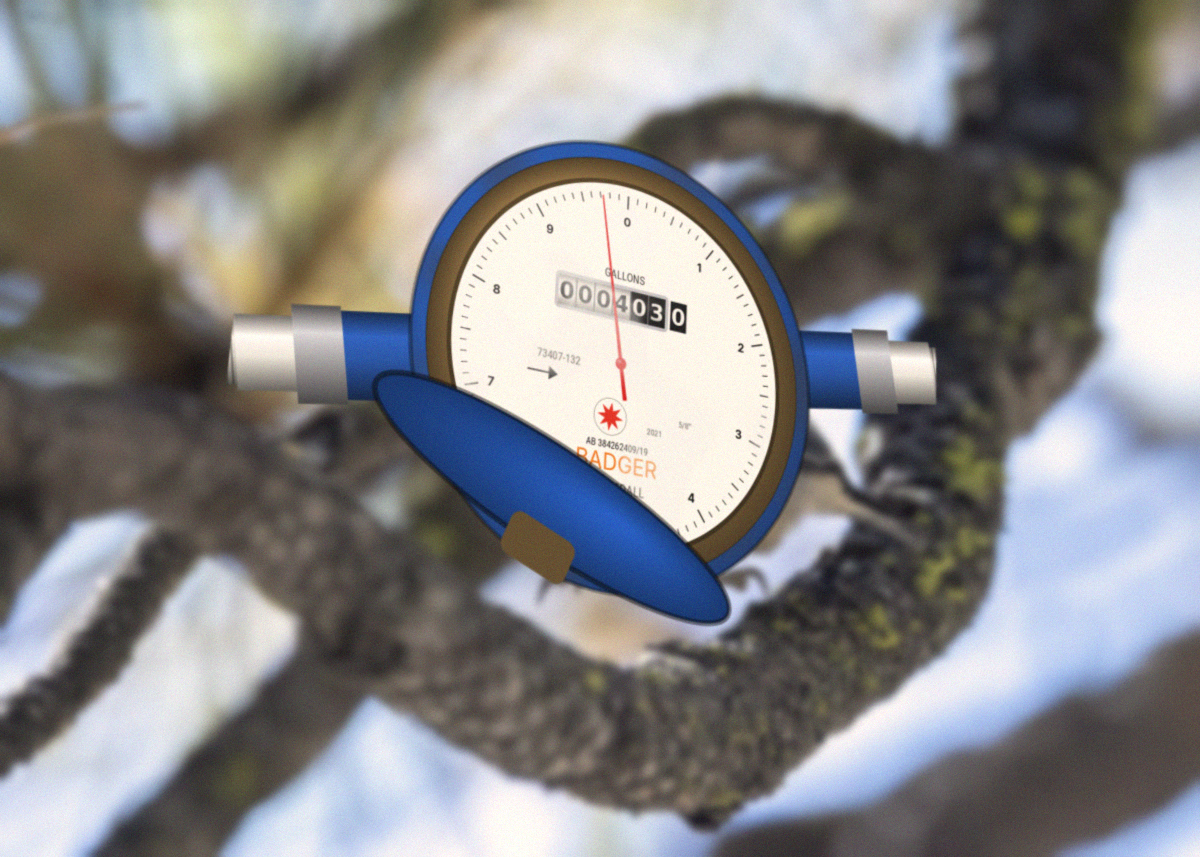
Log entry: 4029.7 gal
